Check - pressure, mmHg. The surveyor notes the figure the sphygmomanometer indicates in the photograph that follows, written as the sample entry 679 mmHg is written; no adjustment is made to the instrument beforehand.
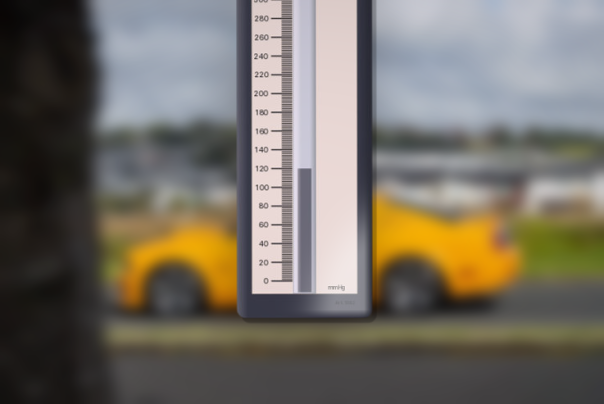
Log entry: 120 mmHg
